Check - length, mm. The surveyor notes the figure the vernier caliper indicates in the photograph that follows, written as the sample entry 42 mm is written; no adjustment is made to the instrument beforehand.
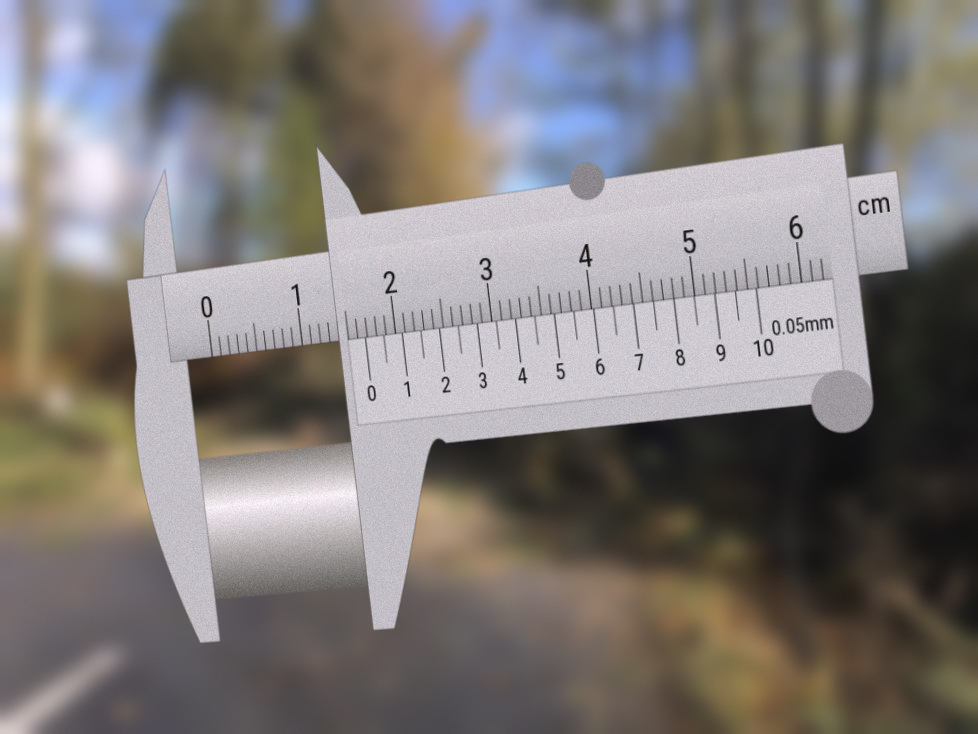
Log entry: 16.8 mm
